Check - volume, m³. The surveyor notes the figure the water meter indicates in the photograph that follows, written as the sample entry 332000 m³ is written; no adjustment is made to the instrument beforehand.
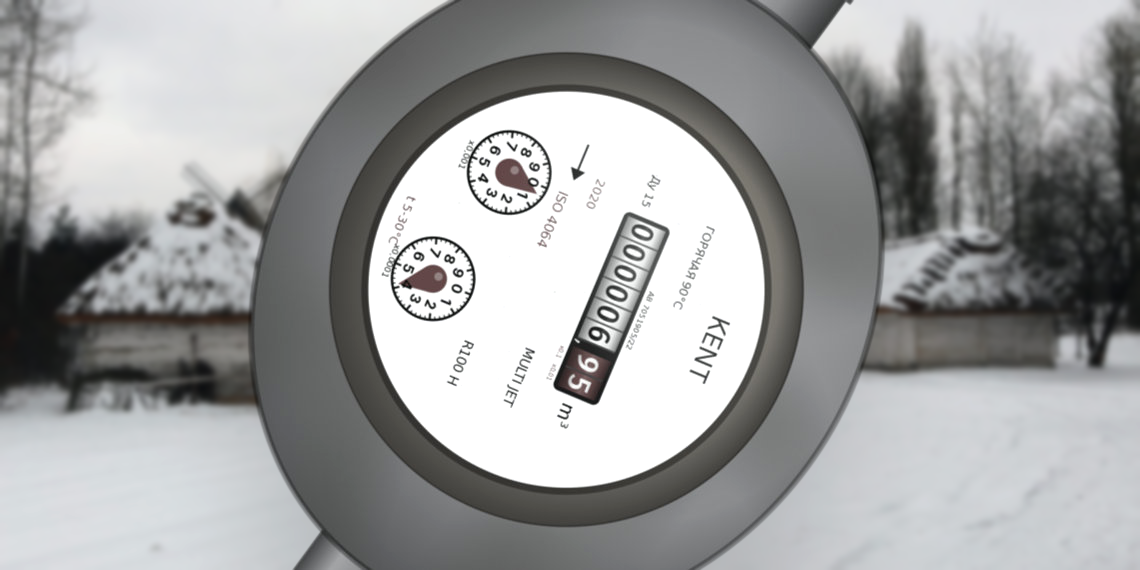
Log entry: 6.9504 m³
